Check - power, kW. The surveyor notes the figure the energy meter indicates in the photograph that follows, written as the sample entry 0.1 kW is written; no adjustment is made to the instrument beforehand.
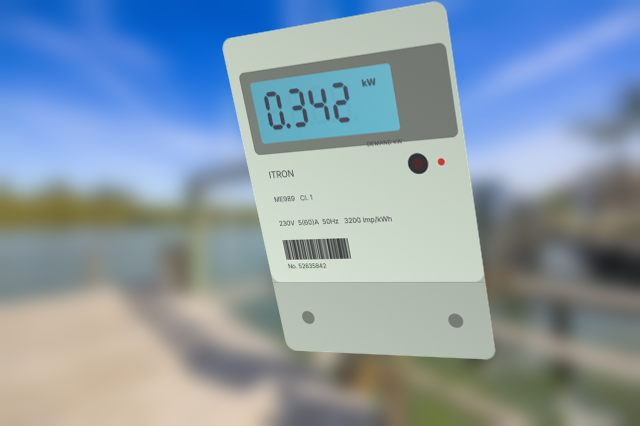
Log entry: 0.342 kW
